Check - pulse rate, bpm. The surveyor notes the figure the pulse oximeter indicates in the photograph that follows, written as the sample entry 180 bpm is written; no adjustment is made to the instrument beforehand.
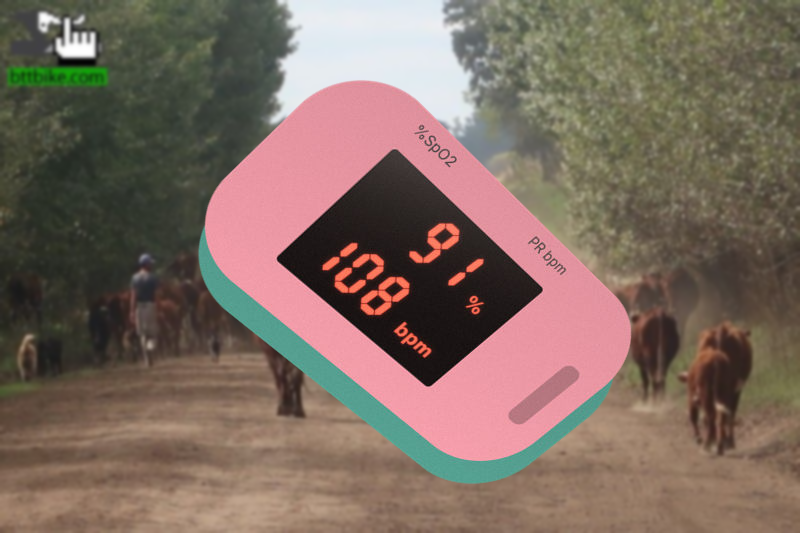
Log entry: 108 bpm
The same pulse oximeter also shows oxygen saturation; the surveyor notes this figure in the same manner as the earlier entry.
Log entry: 91 %
